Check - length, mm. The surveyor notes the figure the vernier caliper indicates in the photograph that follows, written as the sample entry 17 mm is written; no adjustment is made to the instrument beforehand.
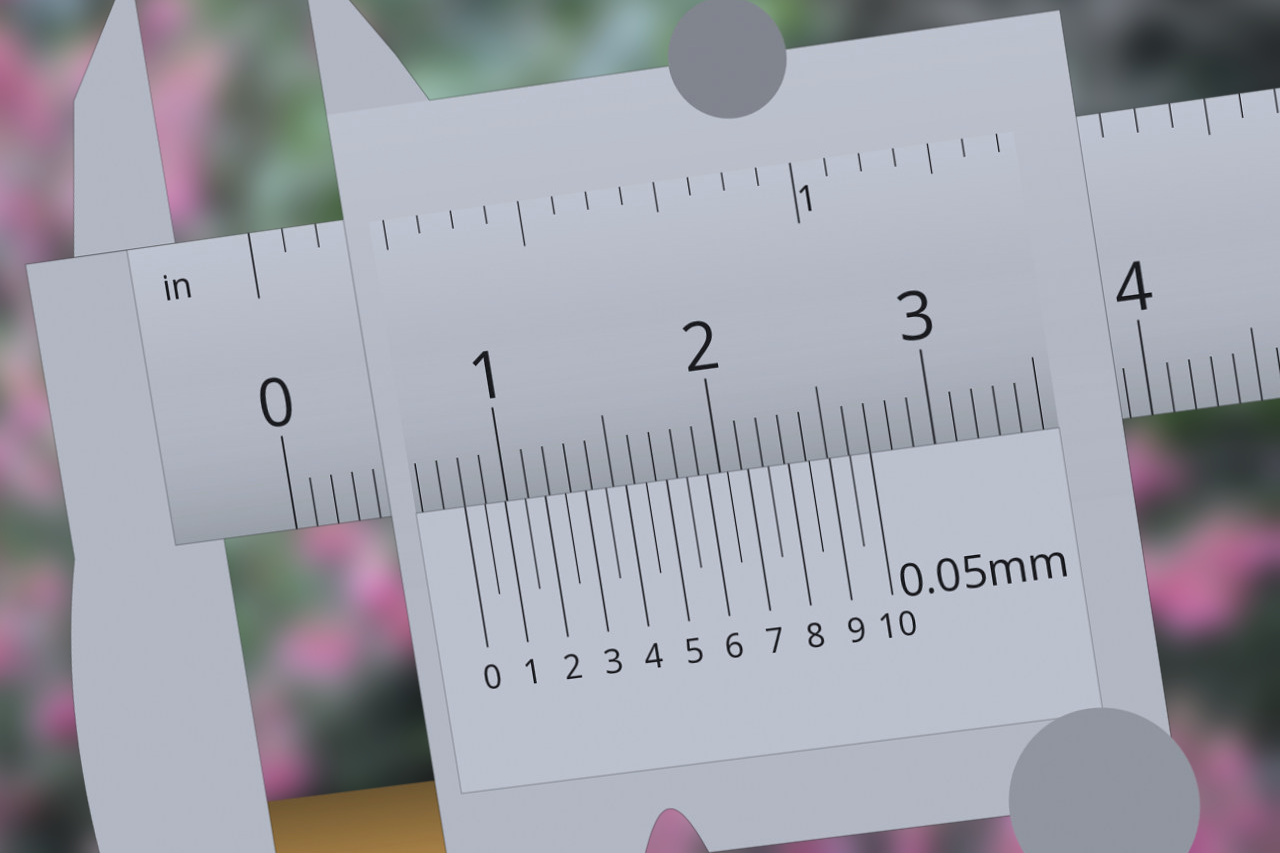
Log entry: 8.0 mm
